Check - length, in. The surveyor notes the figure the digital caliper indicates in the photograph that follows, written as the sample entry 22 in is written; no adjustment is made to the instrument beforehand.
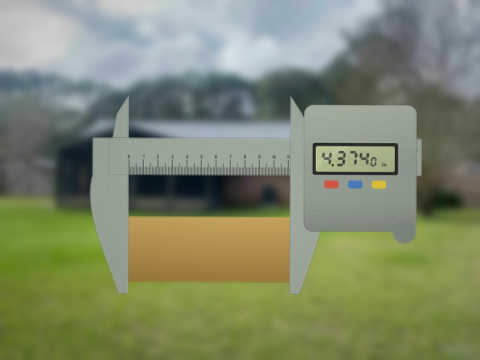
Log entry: 4.3740 in
